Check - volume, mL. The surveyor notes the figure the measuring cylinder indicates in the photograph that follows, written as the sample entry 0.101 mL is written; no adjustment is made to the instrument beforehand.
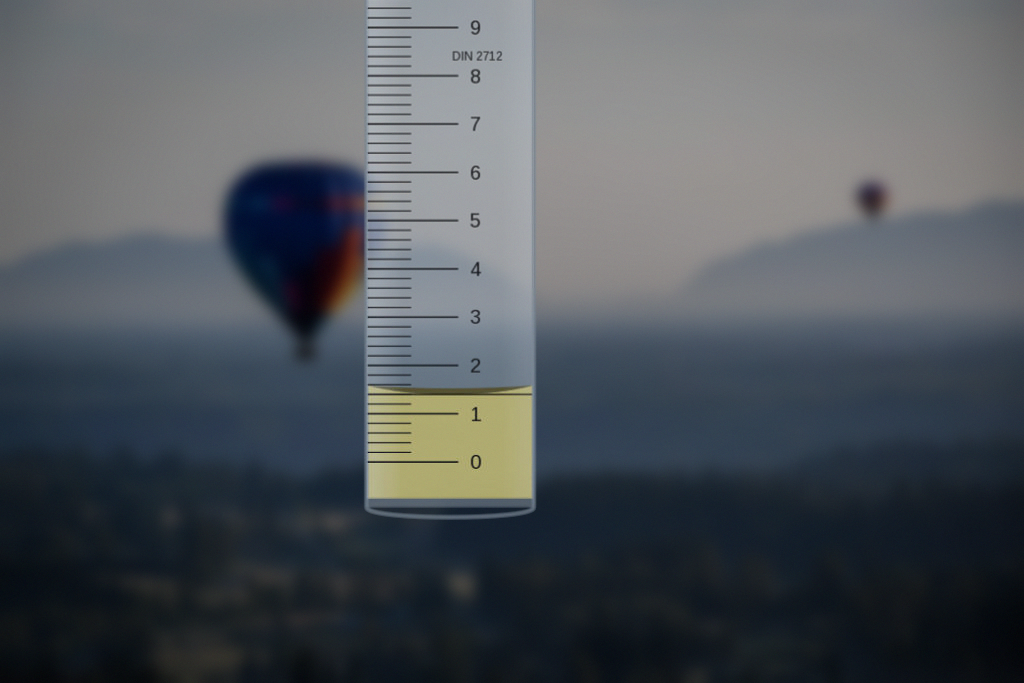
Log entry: 1.4 mL
